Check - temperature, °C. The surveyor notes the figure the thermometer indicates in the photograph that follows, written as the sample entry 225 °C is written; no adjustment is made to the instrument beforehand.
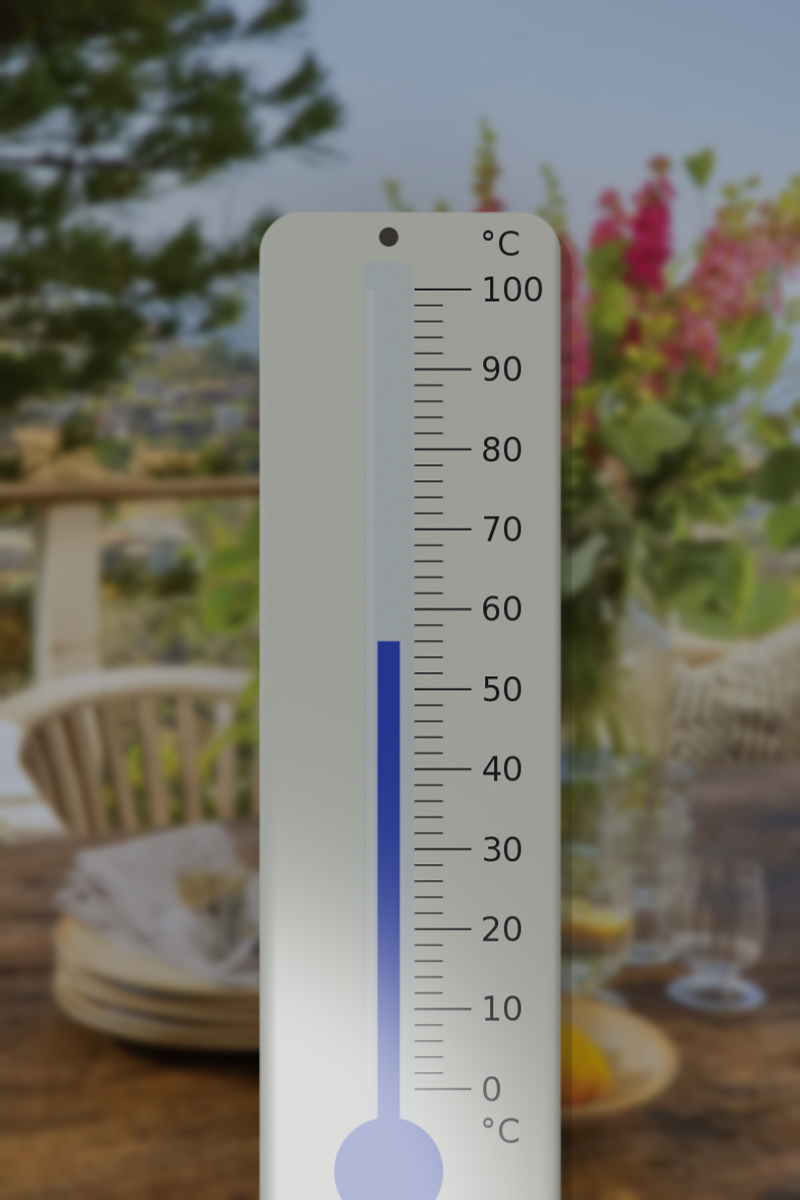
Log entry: 56 °C
